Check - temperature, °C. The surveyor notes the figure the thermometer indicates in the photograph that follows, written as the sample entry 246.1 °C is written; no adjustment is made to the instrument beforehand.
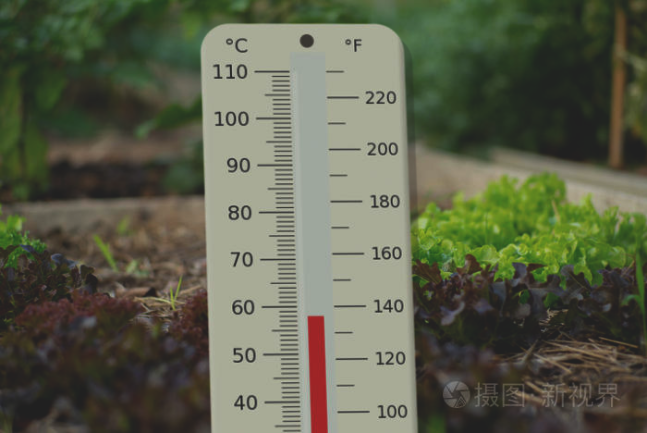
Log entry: 58 °C
